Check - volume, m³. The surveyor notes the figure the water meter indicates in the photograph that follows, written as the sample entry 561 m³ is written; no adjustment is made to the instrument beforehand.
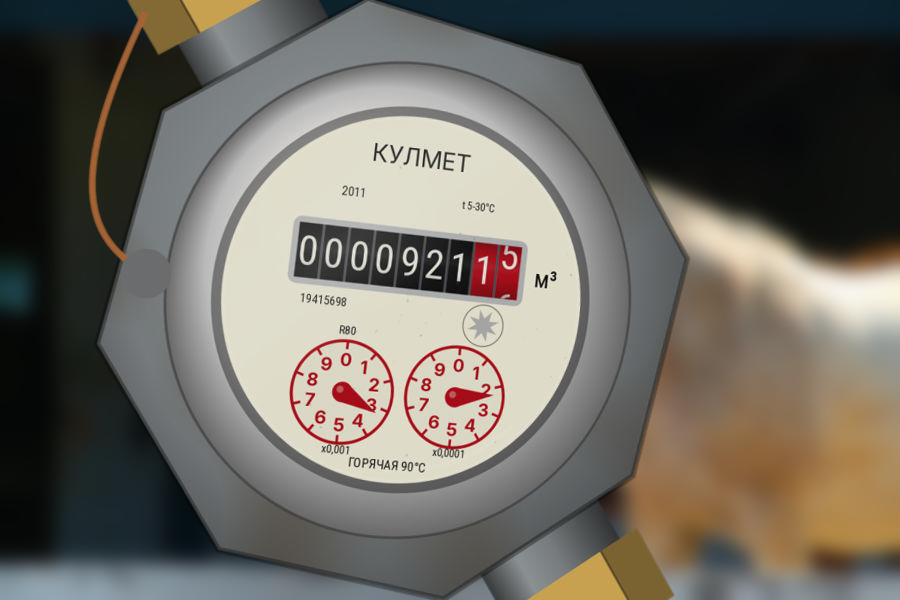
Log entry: 921.1532 m³
